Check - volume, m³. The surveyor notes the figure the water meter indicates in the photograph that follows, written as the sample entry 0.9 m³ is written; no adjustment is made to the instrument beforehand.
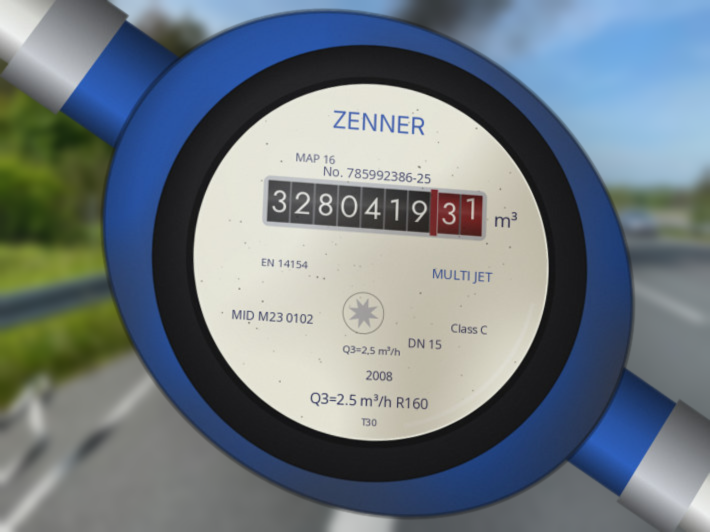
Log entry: 3280419.31 m³
